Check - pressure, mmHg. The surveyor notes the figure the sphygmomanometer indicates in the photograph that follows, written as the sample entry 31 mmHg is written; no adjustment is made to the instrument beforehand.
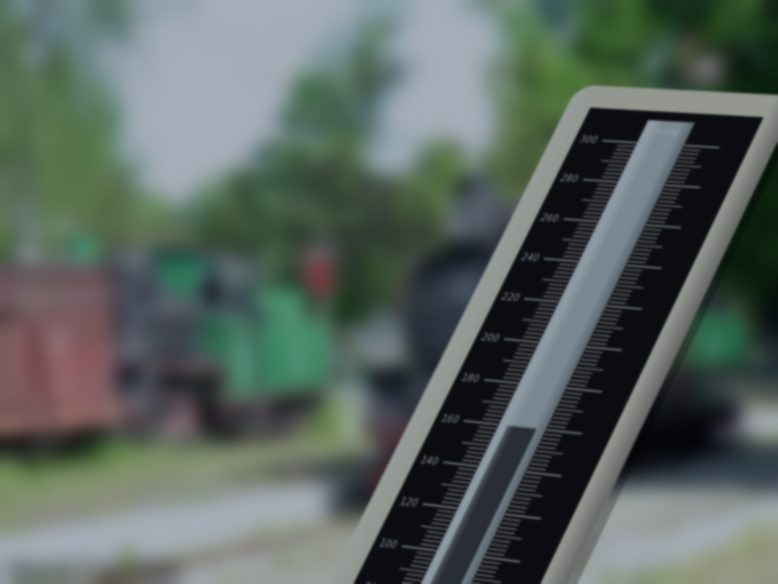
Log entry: 160 mmHg
